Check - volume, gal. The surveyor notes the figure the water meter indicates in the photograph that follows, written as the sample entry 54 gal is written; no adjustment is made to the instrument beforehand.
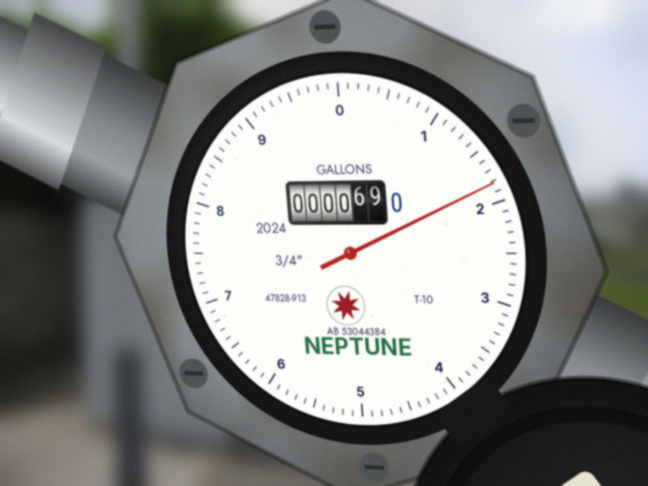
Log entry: 691.8 gal
